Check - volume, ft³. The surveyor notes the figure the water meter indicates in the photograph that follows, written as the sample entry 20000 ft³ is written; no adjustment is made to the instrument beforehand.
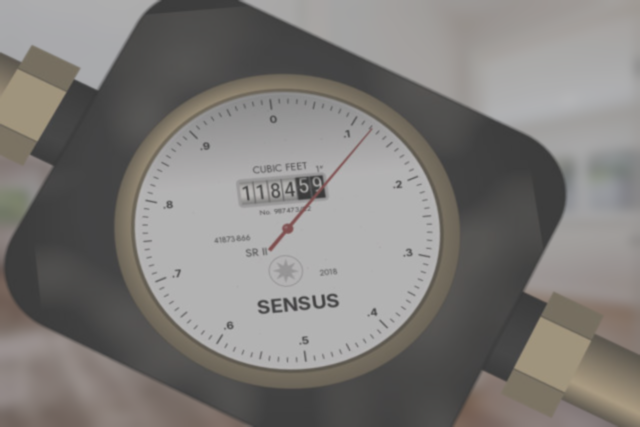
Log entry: 118459.12 ft³
